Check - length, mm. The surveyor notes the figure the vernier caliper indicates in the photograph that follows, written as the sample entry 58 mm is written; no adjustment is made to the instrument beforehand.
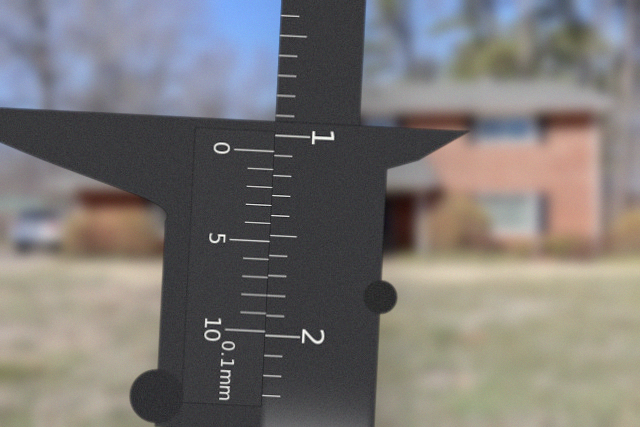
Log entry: 10.8 mm
